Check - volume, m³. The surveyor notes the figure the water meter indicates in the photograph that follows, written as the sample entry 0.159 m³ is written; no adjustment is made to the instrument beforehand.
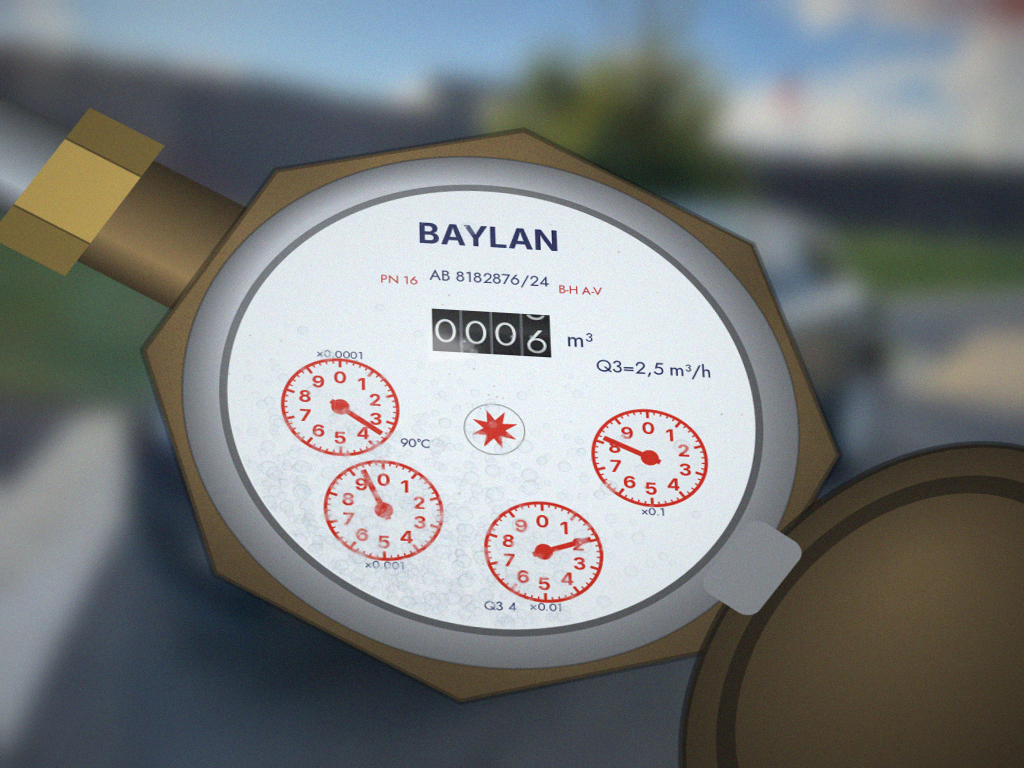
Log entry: 5.8193 m³
